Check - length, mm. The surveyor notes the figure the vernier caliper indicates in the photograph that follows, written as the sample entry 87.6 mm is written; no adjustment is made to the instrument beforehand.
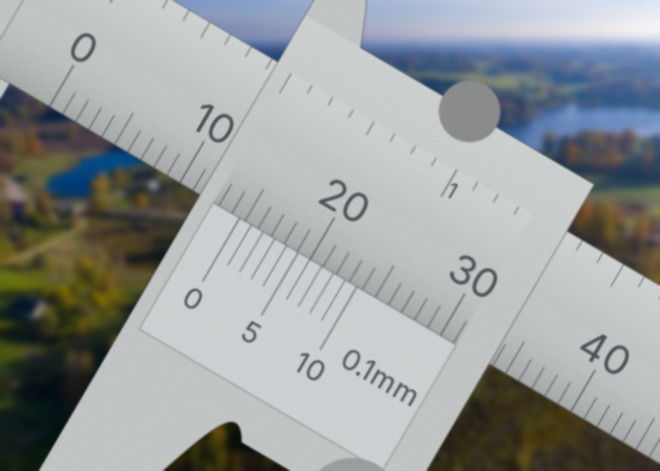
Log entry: 14.6 mm
